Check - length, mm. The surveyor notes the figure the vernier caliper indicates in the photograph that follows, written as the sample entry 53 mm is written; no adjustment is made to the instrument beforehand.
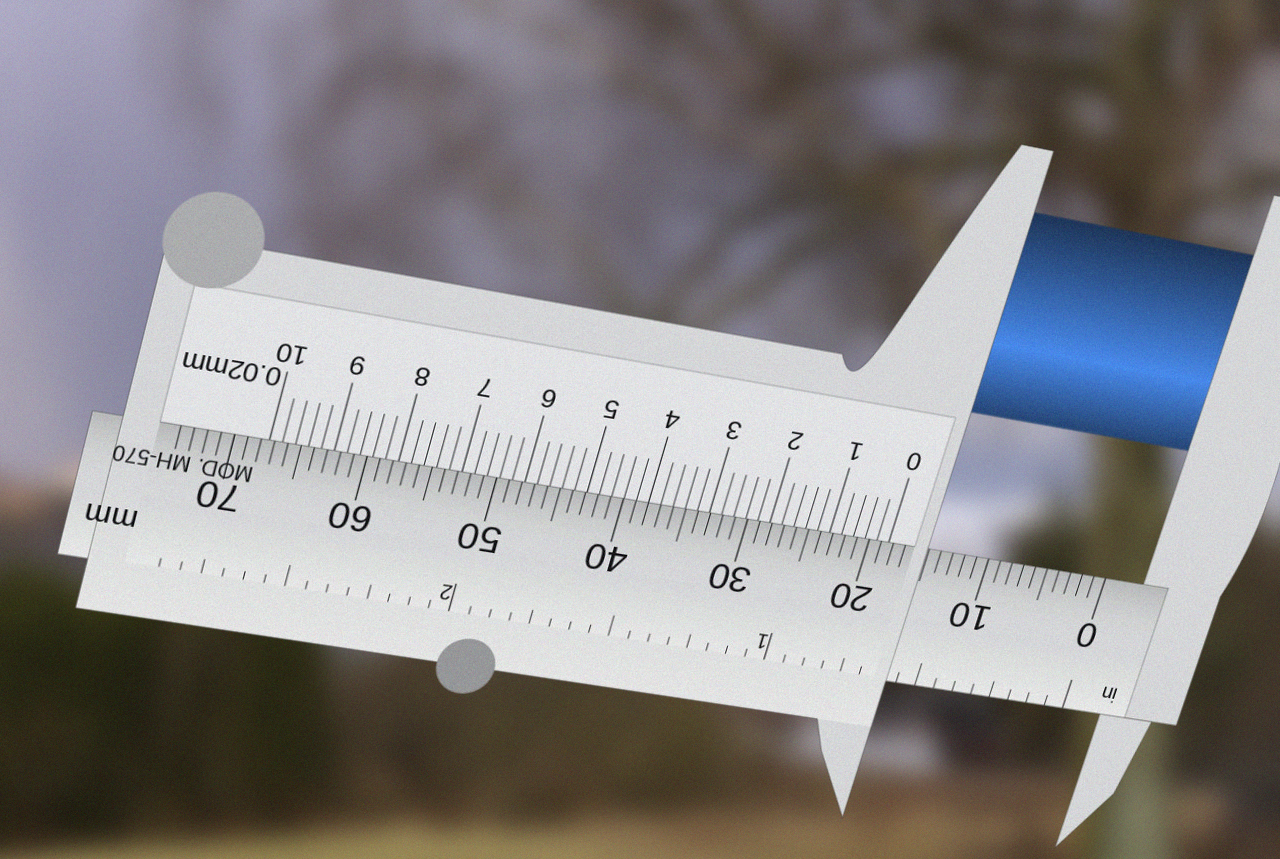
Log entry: 18.4 mm
